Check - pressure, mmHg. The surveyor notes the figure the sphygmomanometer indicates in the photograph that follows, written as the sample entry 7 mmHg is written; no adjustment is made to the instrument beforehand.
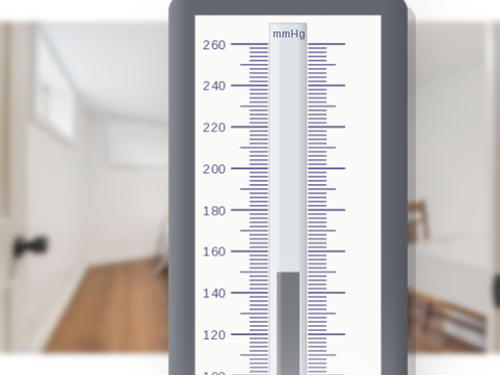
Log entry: 150 mmHg
